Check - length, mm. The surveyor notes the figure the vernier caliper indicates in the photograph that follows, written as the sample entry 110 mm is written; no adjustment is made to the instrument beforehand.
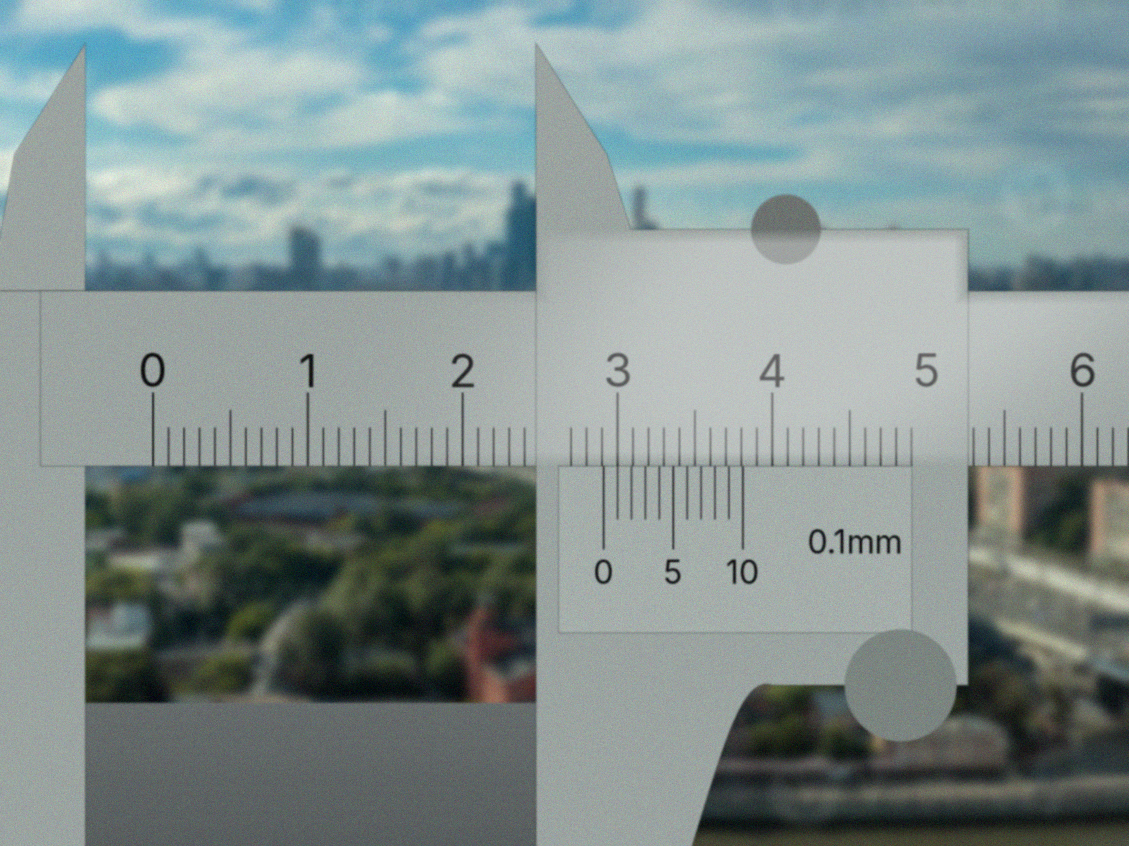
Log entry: 29.1 mm
